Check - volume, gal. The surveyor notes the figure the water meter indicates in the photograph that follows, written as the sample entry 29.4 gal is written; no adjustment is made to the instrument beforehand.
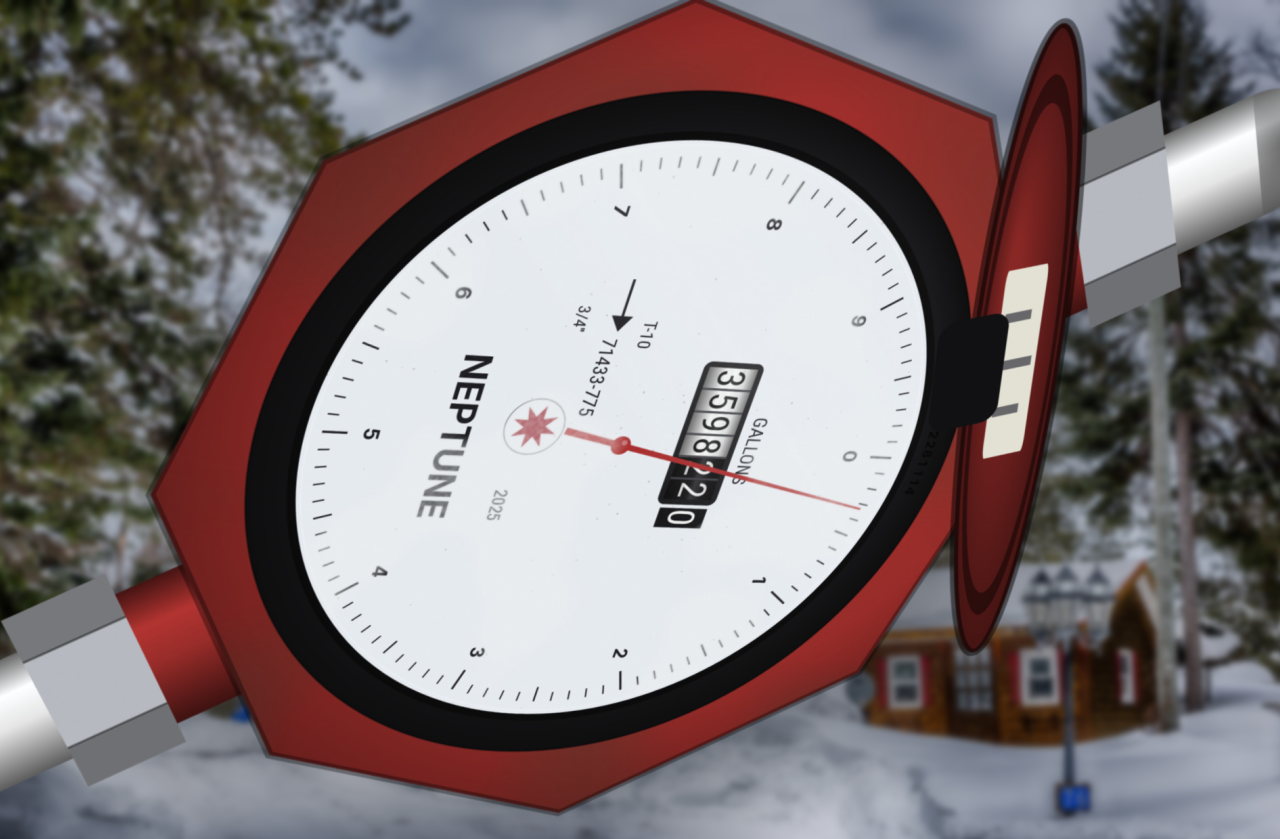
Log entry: 3598220.3 gal
